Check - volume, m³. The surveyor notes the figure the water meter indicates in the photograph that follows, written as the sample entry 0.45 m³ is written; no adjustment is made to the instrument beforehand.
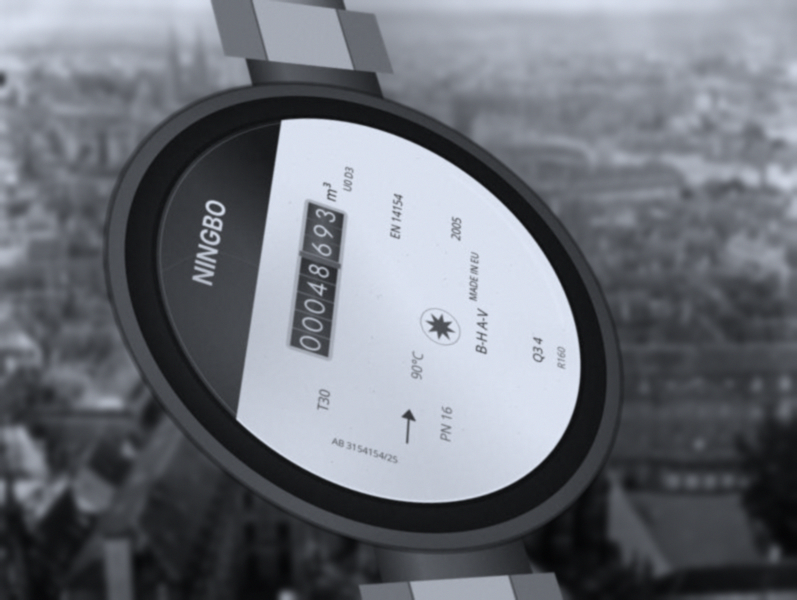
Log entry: 48.693 m³
